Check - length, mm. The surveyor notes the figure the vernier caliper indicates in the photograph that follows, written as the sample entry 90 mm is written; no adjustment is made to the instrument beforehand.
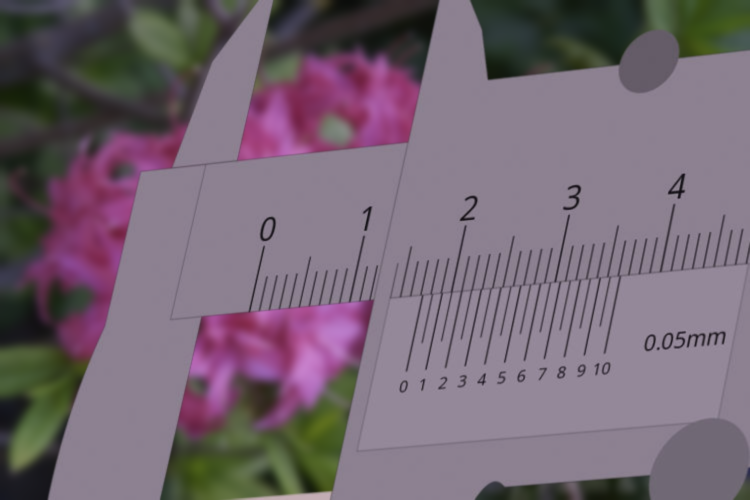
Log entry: 17.2 mm
